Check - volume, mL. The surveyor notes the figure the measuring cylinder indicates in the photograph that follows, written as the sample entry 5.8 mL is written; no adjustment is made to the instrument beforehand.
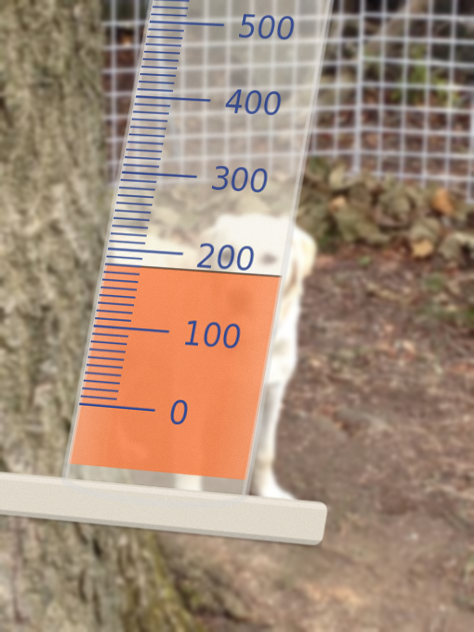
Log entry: 180 mL
